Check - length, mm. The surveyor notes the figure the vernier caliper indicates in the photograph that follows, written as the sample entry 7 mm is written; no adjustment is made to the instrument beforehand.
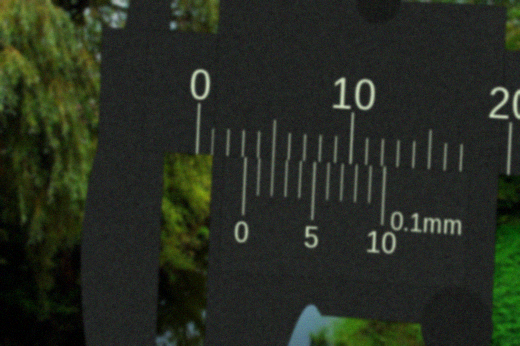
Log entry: 3.2 mm
